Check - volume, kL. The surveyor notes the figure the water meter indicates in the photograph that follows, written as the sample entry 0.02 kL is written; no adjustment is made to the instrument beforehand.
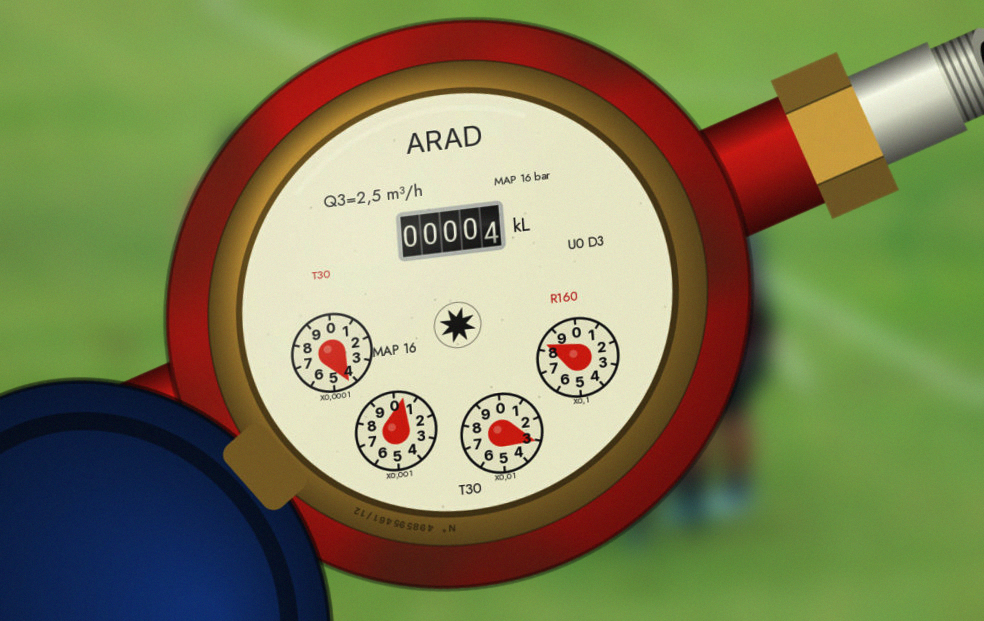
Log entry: 3.8304 kL
